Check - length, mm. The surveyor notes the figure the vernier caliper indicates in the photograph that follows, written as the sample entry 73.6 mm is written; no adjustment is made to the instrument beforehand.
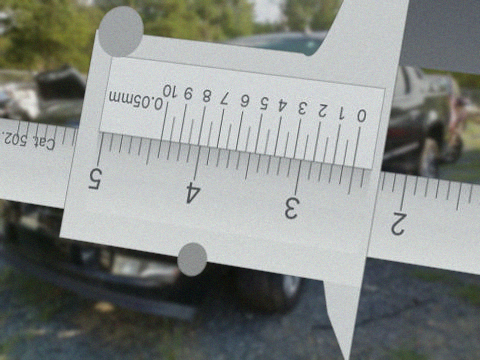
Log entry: 25.0 mm
